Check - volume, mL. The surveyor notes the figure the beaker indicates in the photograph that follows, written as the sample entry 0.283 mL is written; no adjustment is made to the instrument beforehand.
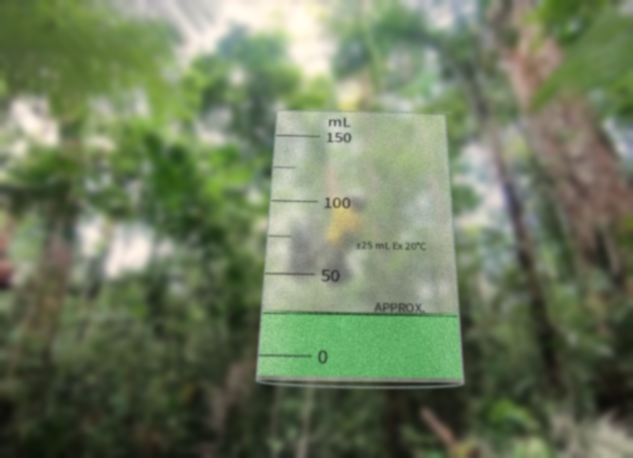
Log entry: 25 mL
